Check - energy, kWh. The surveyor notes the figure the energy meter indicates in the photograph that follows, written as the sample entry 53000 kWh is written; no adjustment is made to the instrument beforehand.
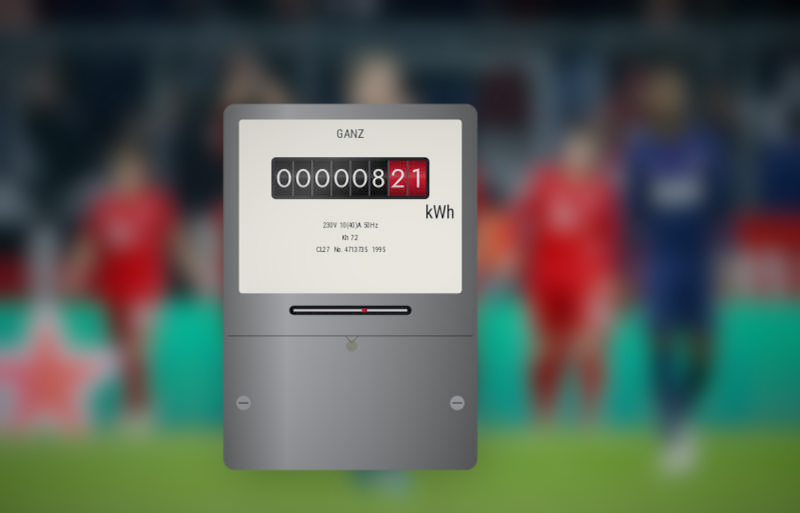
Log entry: 8.21 kWh
